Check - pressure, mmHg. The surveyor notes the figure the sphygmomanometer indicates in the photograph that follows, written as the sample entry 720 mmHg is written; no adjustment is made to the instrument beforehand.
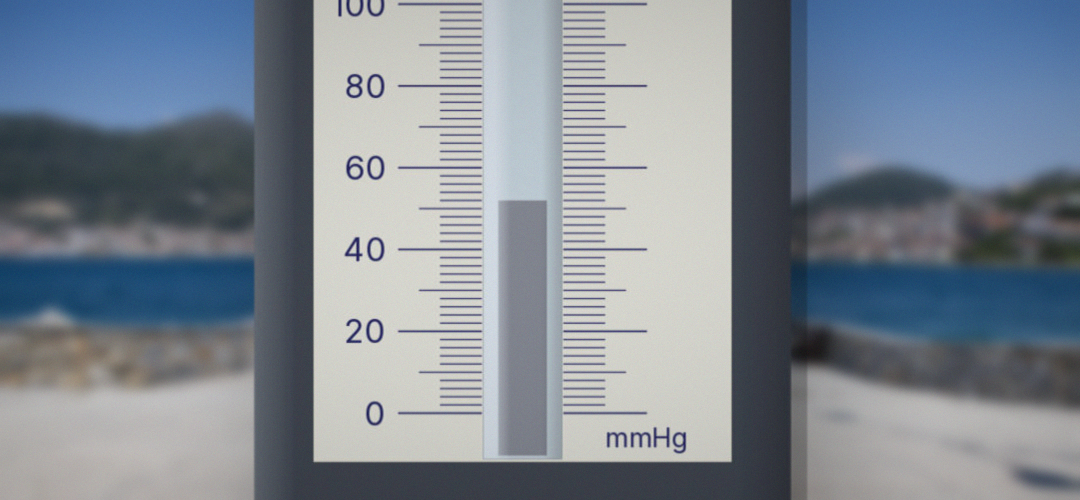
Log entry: 52 mmHg
